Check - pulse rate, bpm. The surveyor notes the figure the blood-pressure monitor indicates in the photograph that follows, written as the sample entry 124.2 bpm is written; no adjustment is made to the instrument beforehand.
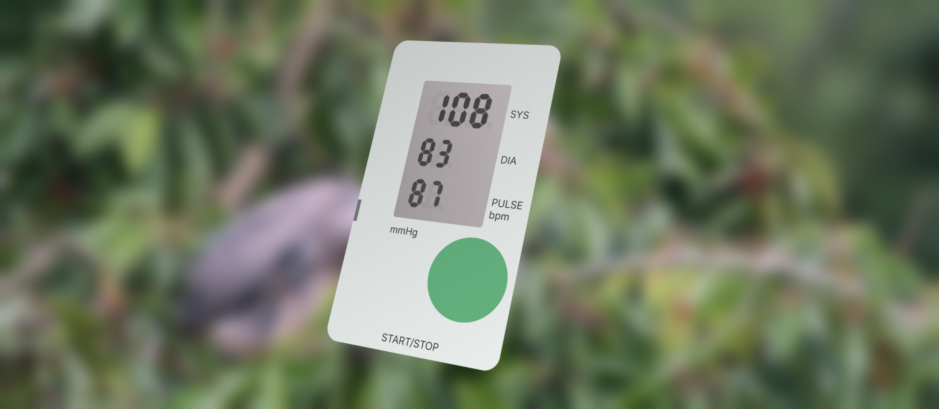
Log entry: 87 bpm
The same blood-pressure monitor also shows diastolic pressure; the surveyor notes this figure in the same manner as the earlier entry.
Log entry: 83 mmHg
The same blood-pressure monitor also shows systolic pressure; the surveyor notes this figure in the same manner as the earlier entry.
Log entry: 108 mmHg
